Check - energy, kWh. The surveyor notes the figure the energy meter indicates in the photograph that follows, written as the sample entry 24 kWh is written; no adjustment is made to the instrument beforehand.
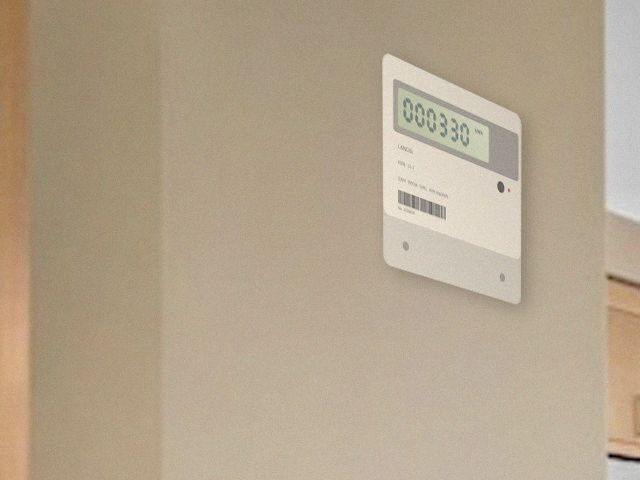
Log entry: 330 kWh
